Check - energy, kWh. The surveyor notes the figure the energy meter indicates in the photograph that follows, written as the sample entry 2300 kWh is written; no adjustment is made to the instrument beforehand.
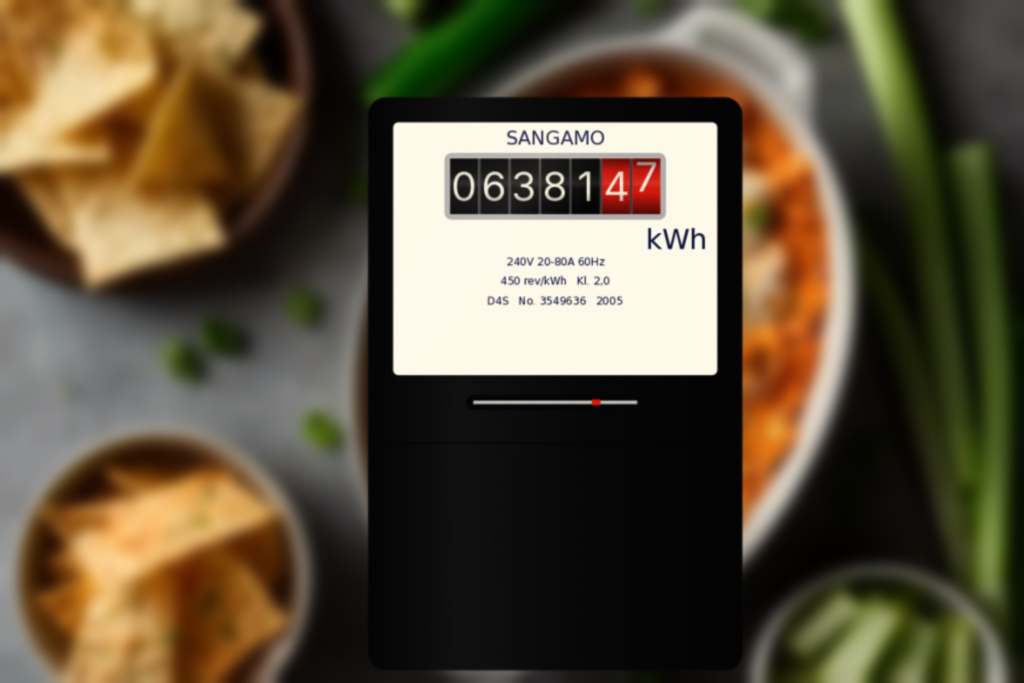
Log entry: 6381.47 kWh
